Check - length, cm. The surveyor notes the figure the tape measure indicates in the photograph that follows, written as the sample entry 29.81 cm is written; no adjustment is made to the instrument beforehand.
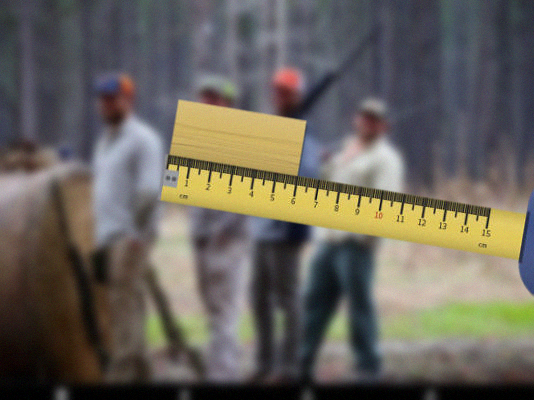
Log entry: 6 cm
